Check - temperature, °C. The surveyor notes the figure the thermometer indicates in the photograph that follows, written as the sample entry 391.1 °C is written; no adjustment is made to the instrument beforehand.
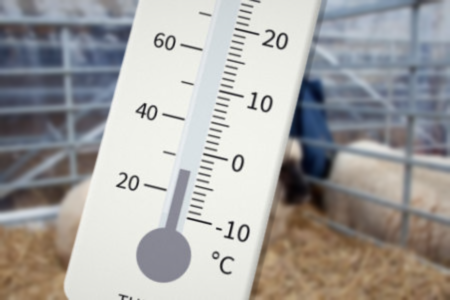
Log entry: -3 °C
